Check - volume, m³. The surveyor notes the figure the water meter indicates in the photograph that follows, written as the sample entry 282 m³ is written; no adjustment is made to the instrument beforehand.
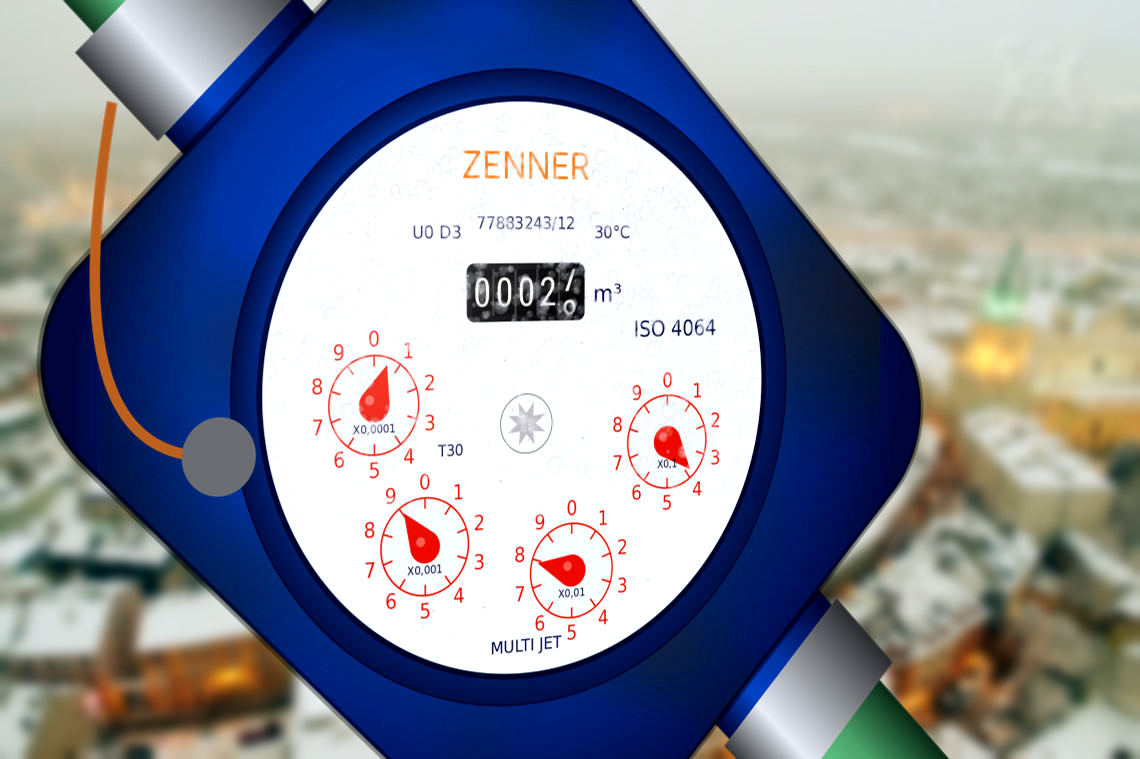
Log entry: 27.3790 m³
